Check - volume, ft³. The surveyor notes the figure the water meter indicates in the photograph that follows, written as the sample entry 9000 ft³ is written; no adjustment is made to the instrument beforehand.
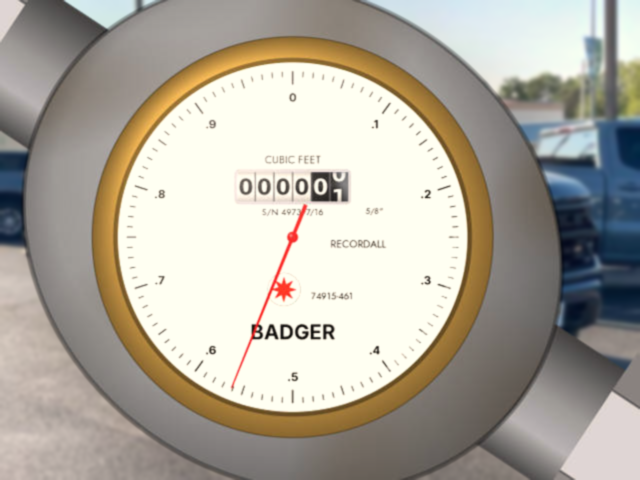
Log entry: 0.56 ft³
